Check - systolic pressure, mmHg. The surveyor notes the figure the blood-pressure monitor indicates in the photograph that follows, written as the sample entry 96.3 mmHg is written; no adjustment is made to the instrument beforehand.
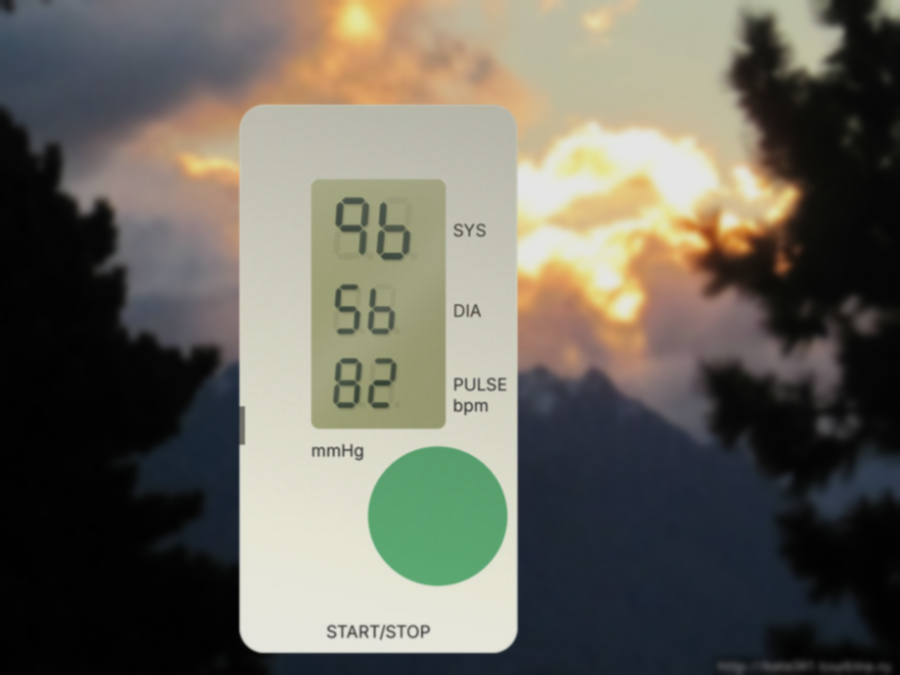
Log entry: 96 mmHg
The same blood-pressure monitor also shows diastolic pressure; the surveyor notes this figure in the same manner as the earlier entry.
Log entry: 56 mmHg
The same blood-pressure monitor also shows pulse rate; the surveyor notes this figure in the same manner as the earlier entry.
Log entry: 82 bpm
